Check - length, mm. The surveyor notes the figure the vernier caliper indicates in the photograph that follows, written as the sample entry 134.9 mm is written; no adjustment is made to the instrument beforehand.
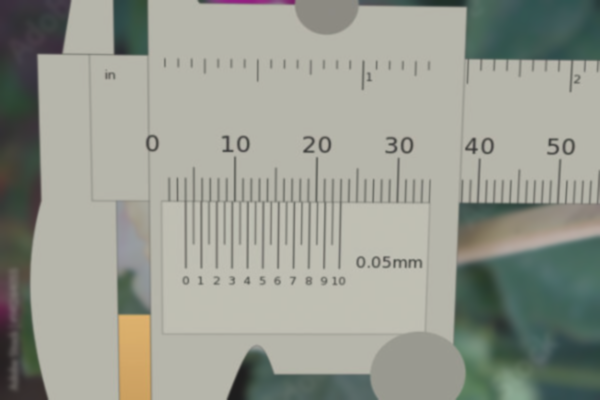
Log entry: 4.0 mm
